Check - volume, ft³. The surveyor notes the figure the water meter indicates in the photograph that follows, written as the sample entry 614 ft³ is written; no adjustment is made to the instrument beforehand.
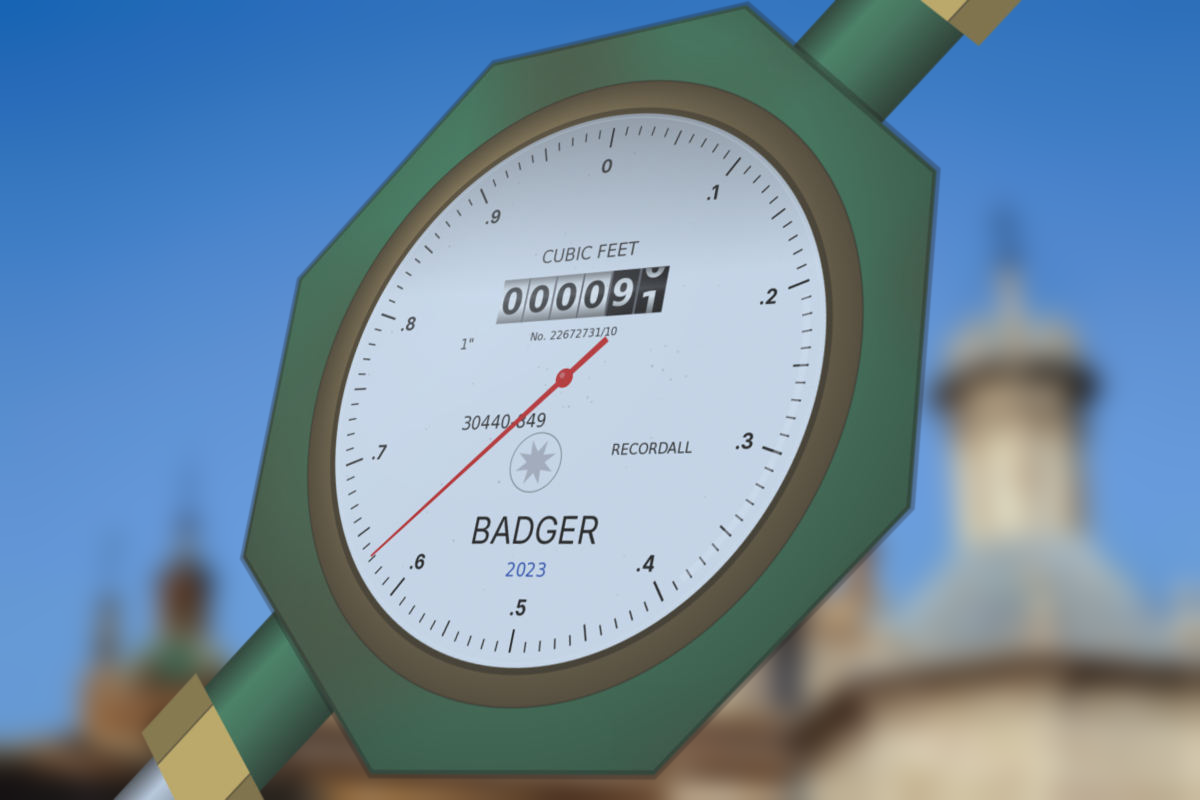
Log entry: 90.63 ft³
